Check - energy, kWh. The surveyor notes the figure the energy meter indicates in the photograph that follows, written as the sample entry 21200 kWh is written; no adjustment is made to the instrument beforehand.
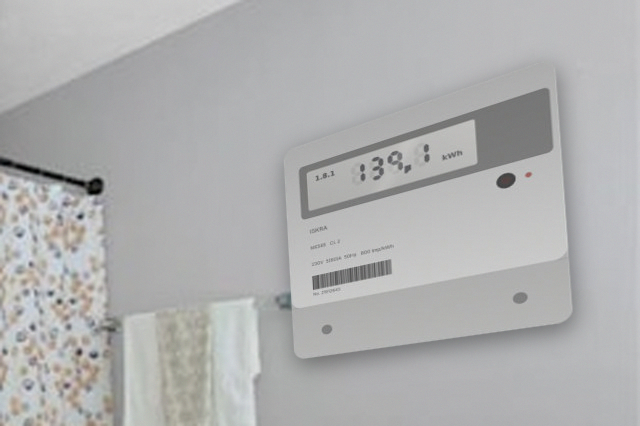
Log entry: 139.1 kWh
